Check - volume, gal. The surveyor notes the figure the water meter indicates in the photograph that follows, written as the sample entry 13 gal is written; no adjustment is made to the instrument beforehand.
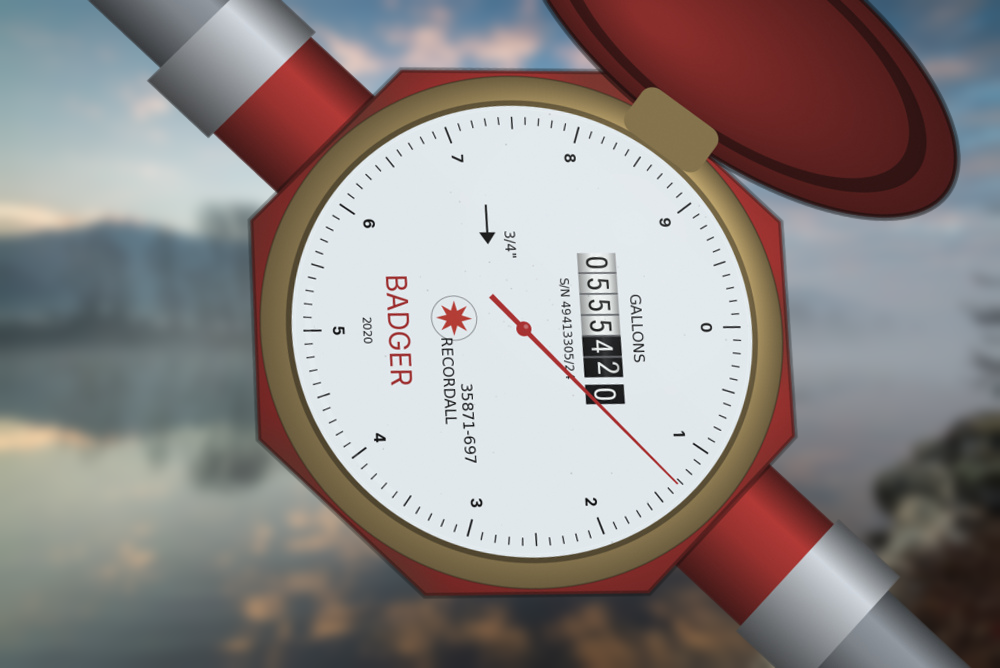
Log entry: 555421.3 gal
